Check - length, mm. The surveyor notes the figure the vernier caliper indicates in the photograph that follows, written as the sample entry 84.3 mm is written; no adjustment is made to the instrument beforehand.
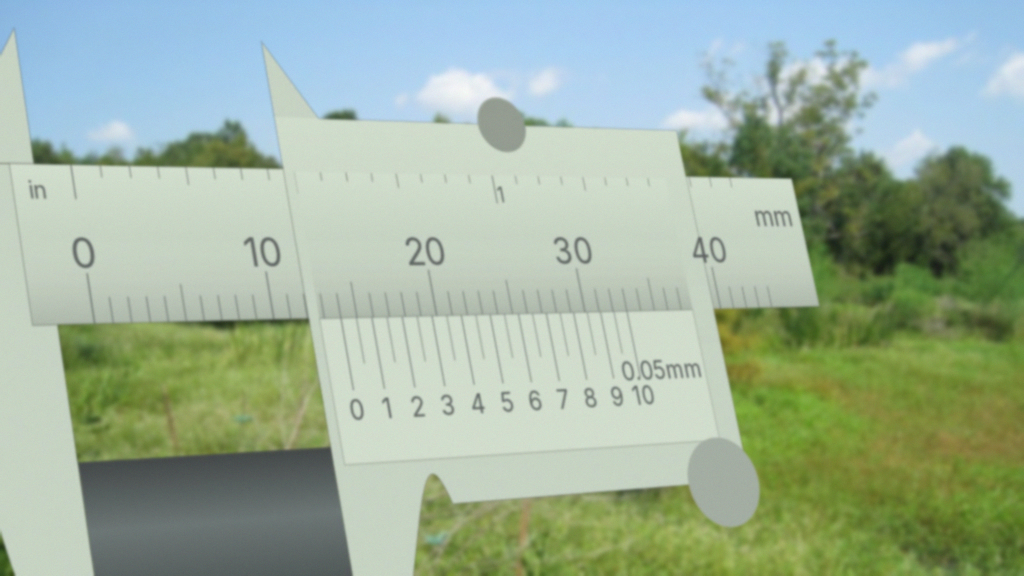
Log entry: 14.0 mm
